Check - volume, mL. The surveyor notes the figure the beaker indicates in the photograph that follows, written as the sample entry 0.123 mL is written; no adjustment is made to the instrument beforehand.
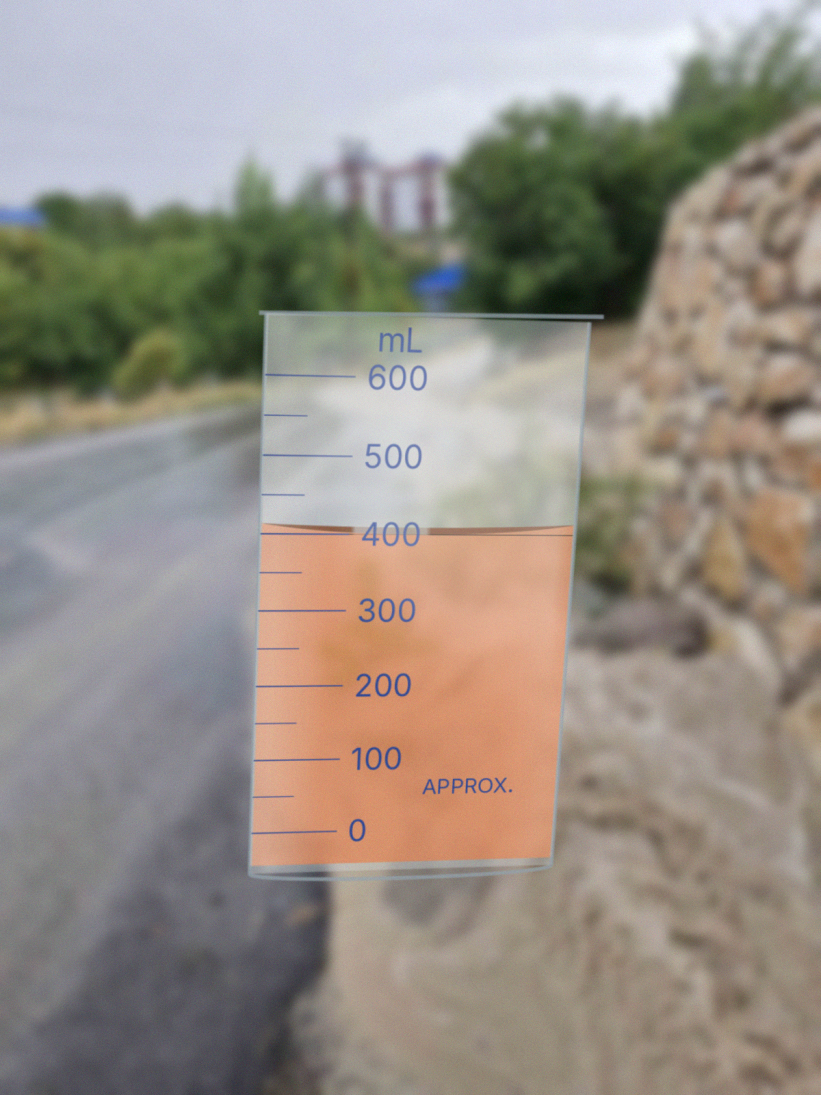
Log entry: 400 mL
